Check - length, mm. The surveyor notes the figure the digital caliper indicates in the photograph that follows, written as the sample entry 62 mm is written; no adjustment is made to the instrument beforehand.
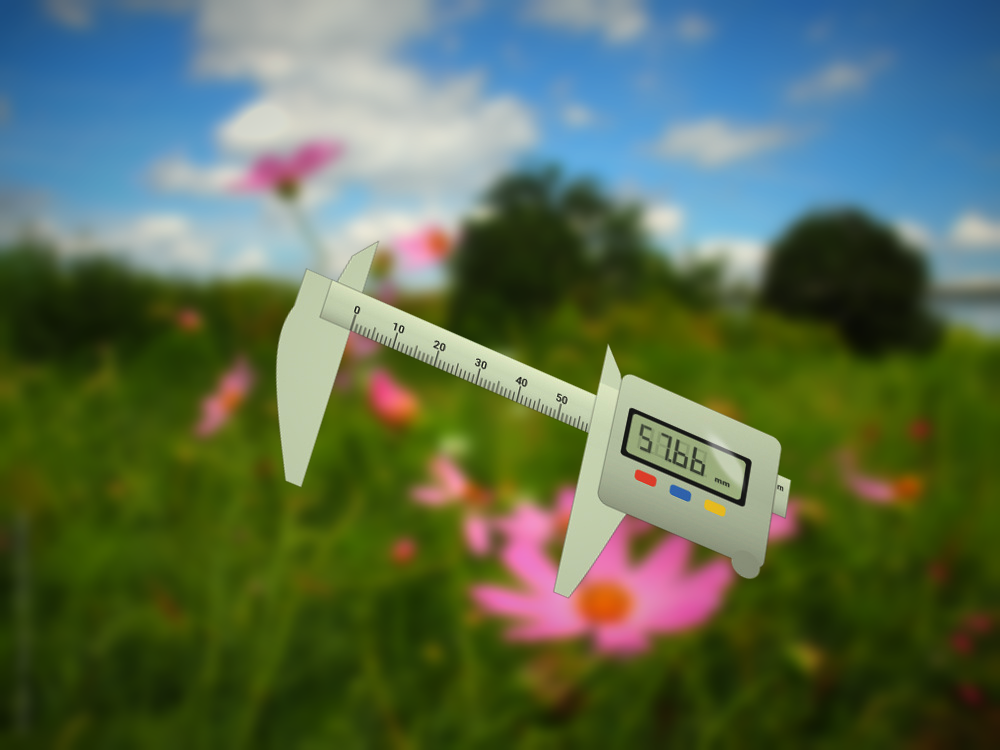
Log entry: 57.66 mm
